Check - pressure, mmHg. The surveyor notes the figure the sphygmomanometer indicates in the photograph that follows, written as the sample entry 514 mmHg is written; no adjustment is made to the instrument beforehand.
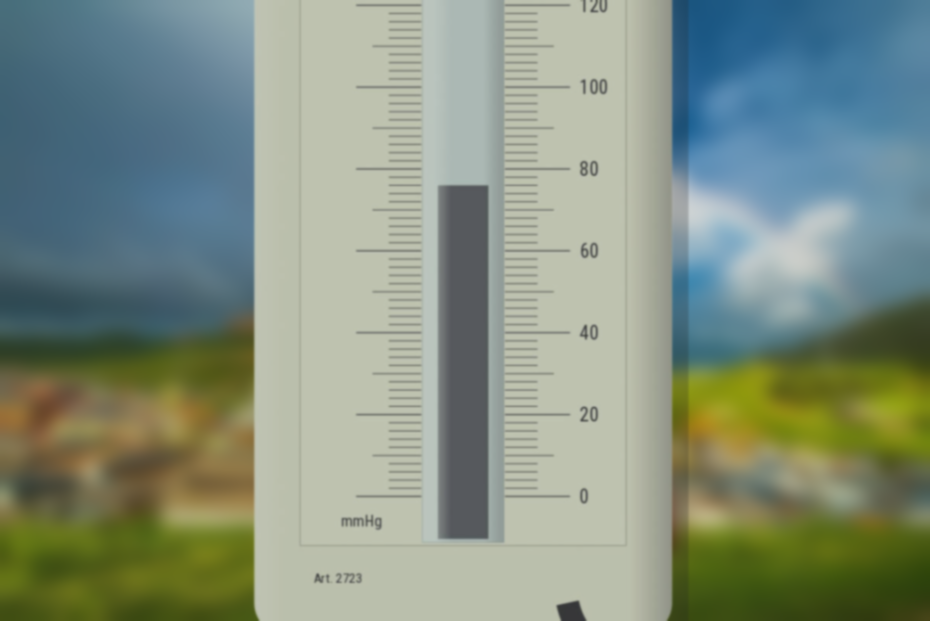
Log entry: 76 mmHg
